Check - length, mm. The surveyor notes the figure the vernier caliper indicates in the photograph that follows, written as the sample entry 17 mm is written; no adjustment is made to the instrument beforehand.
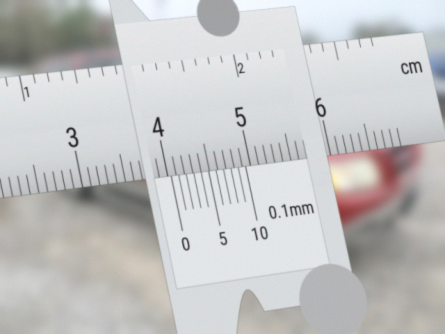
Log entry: 40.4 mm
